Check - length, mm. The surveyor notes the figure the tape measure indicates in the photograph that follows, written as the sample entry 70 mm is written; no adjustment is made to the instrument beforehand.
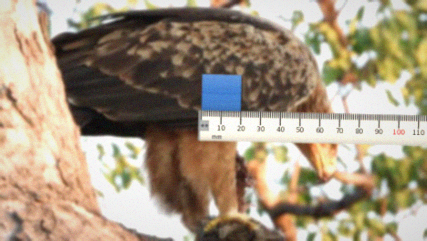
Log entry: 20 mm
